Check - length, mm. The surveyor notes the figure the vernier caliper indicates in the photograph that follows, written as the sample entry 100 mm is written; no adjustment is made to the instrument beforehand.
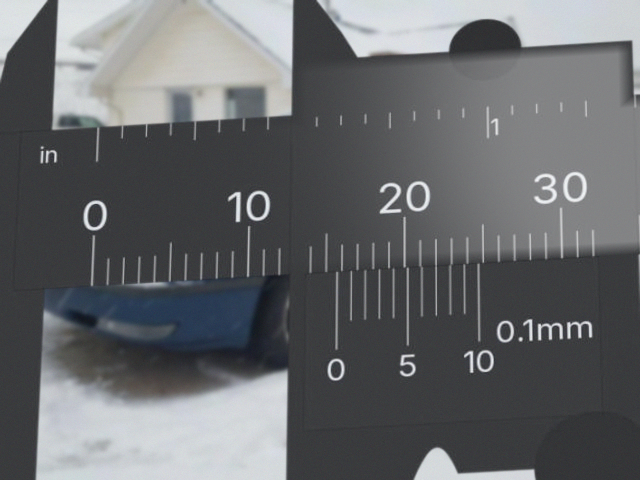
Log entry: 15.7 mm
